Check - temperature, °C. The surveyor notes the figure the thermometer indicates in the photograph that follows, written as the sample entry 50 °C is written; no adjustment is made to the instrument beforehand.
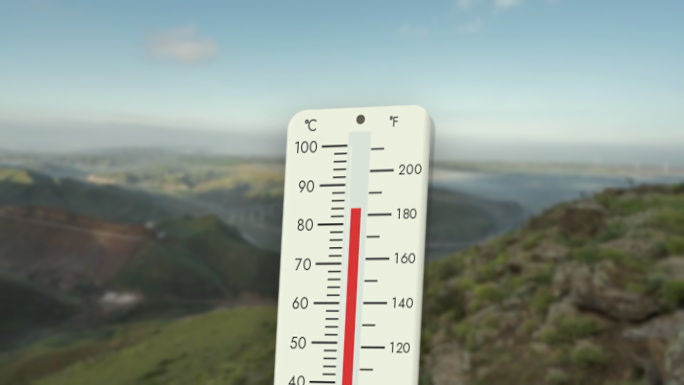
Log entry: 84 °C
